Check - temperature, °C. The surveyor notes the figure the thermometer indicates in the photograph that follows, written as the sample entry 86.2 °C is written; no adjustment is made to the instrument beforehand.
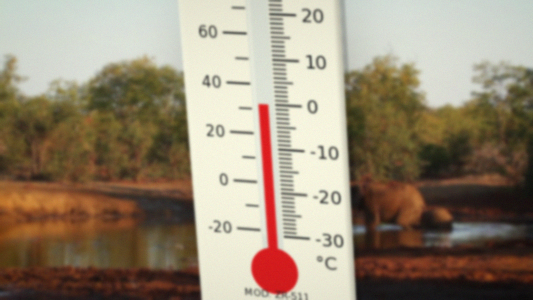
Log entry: 0 °C
